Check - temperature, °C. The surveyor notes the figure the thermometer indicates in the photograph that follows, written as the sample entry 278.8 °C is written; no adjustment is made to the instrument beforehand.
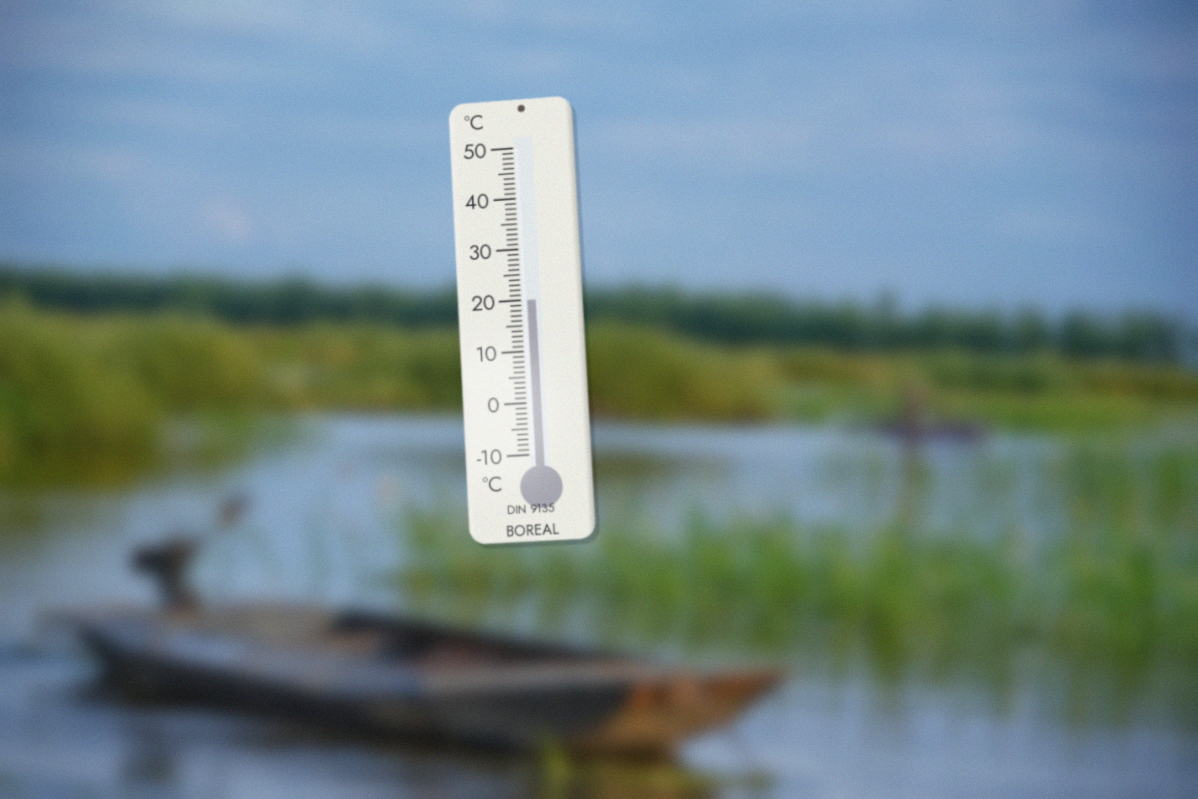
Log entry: 20 °C
